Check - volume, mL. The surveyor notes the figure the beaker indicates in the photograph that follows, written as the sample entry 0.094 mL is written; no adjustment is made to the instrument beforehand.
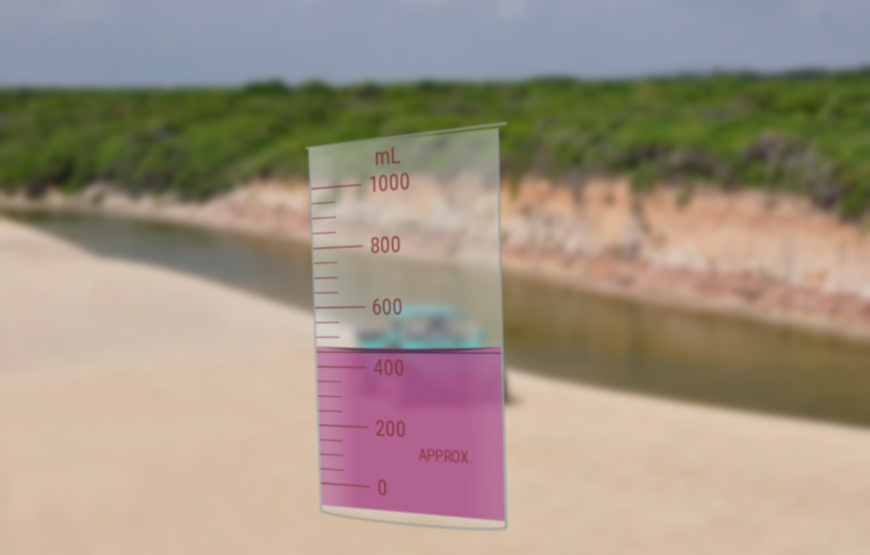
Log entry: 450 mL
